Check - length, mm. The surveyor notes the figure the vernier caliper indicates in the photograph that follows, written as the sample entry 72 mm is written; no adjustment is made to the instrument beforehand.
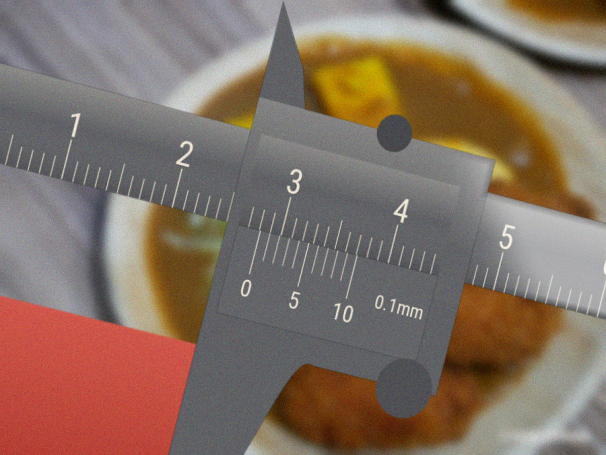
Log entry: 28.1 mm
